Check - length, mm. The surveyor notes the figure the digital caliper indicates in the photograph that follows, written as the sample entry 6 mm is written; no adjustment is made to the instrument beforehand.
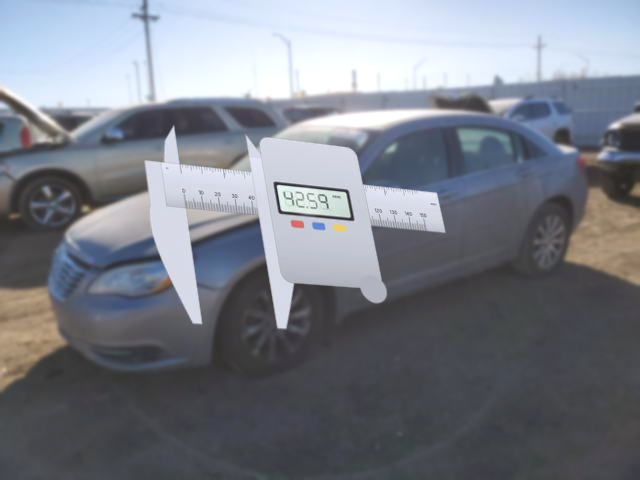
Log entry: 42.59 mm
